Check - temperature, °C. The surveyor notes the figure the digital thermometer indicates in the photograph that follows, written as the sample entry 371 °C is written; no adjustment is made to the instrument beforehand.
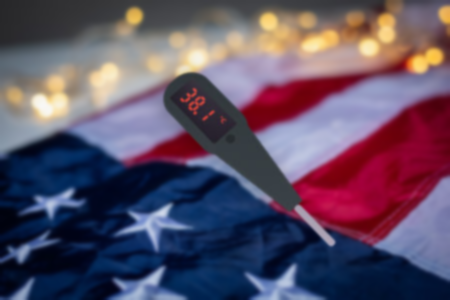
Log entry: 38.1 °C
